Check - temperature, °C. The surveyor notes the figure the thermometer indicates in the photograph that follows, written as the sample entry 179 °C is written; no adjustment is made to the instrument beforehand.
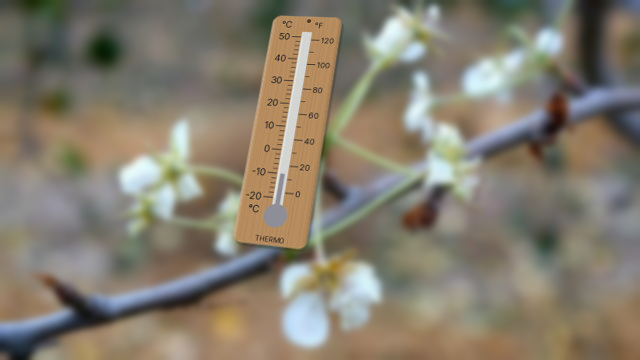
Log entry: -10 °C
